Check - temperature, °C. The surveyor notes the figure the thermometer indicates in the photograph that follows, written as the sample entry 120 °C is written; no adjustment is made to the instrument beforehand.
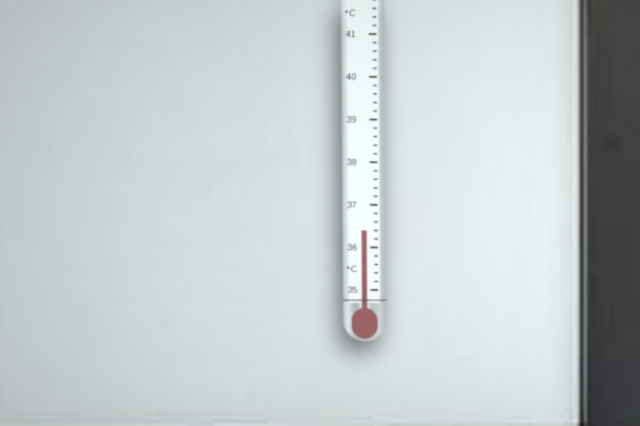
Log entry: 36.4 °C
